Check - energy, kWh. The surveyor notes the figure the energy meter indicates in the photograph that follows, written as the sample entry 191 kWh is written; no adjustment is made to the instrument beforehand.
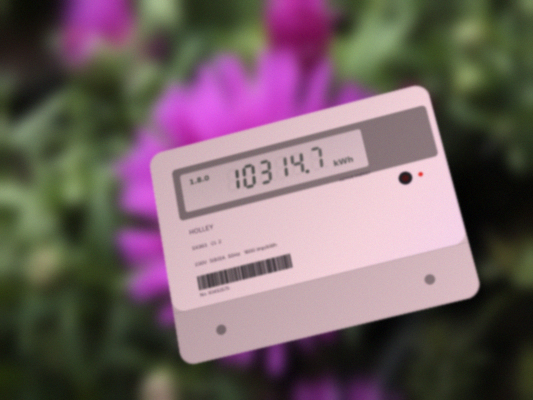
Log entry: 10314.7 kWh
